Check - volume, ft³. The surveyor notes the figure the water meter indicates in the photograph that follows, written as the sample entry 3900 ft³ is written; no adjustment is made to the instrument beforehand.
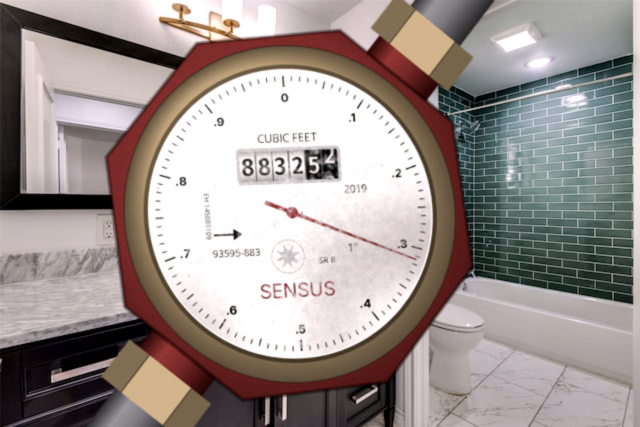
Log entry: 883252.31 ft³
